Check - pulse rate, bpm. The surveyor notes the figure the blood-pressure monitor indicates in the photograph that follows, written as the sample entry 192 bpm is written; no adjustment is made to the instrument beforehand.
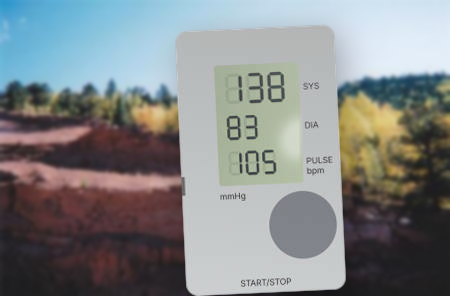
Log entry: 105 bpm
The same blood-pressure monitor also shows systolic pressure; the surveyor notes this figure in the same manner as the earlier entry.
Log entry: 138 mmHg
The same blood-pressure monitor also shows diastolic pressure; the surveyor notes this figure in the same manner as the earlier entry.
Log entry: 83 mmHg
